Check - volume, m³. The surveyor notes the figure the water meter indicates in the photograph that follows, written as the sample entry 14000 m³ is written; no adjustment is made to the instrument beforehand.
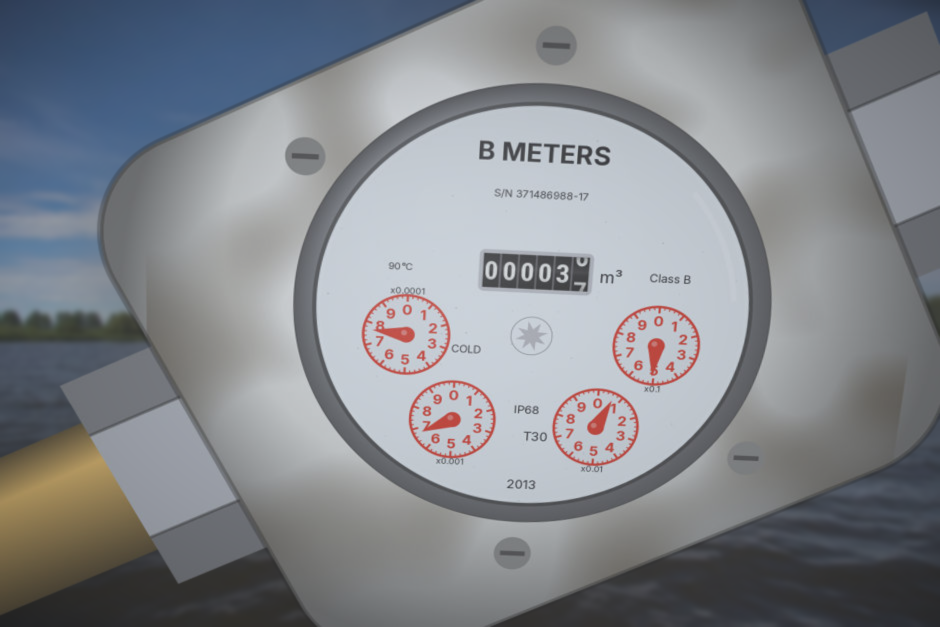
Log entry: 36.5067 m³
